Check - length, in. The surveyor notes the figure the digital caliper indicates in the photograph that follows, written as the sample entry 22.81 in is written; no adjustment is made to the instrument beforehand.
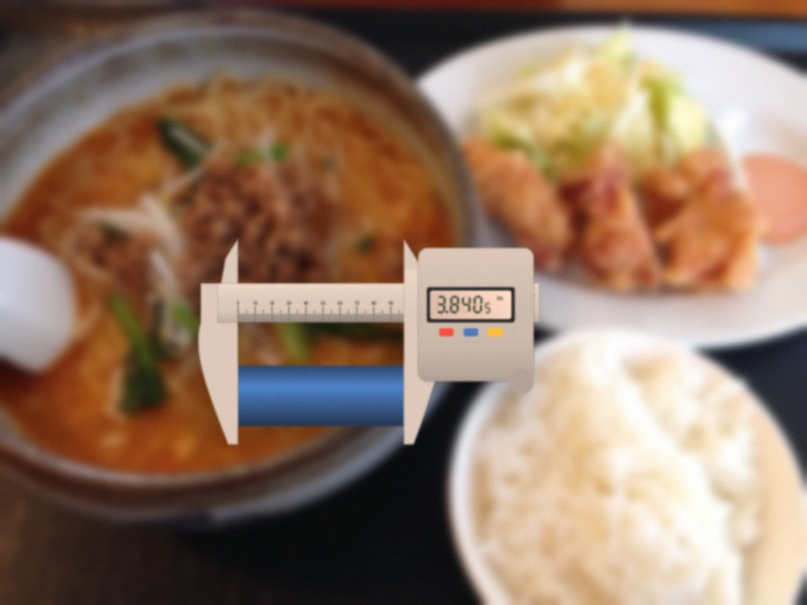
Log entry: 3.8405 in
